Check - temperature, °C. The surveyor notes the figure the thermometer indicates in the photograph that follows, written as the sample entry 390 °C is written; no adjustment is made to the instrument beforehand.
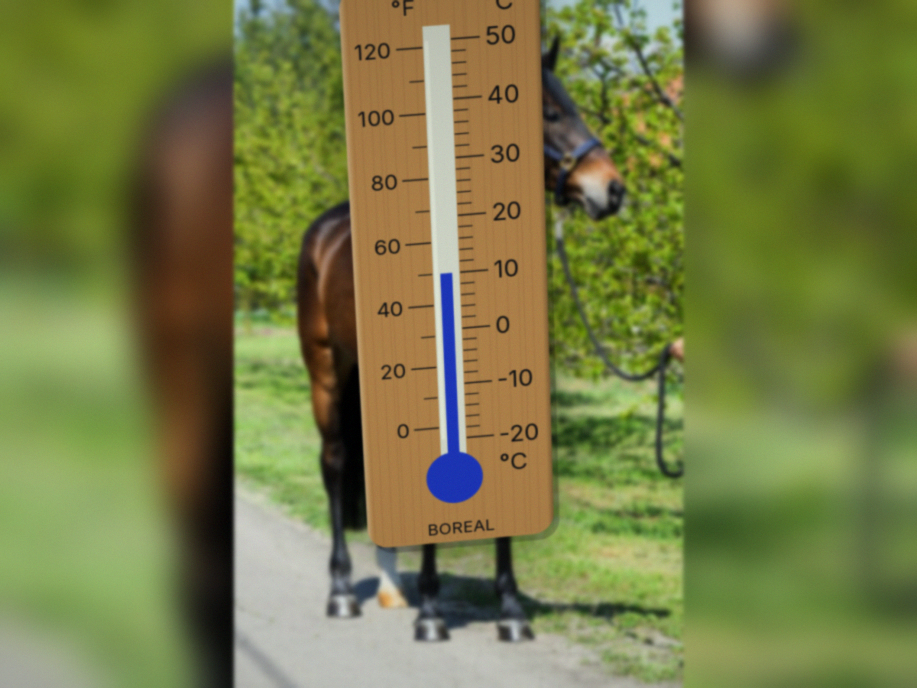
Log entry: 10 °C
